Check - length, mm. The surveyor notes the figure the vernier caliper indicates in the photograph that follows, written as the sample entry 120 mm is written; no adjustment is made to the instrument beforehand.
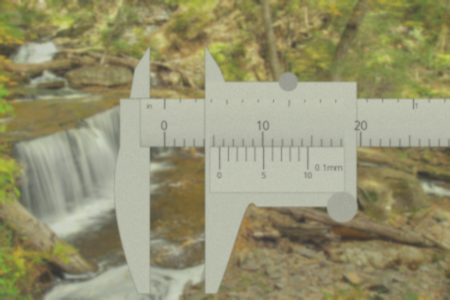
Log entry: 5.6 mm
